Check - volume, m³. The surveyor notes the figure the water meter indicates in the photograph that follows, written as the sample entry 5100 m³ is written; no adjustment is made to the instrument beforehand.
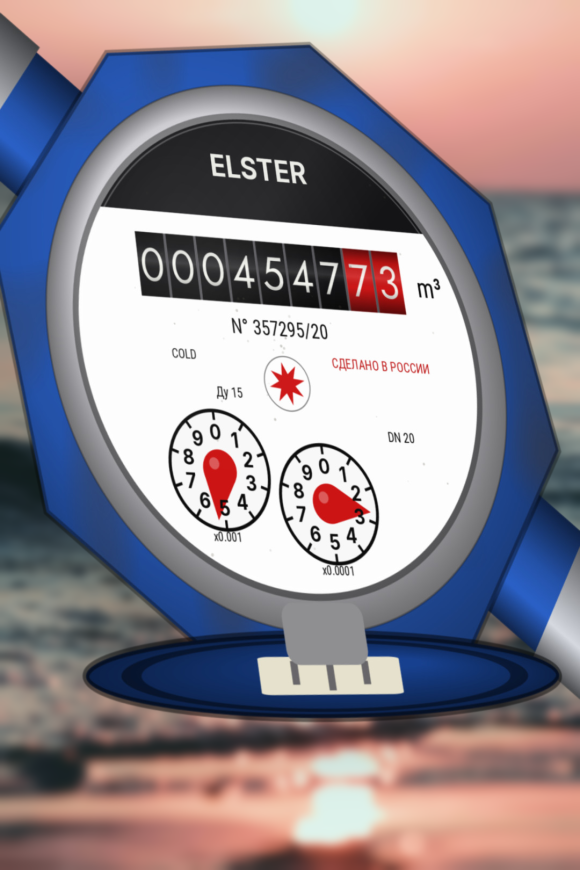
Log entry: 4547.7352 m³
